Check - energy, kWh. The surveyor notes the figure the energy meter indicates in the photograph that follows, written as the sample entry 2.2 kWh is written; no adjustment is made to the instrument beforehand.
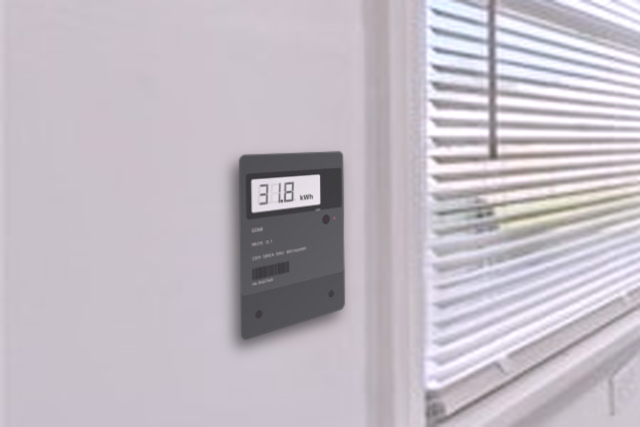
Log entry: 31.8 kWh
